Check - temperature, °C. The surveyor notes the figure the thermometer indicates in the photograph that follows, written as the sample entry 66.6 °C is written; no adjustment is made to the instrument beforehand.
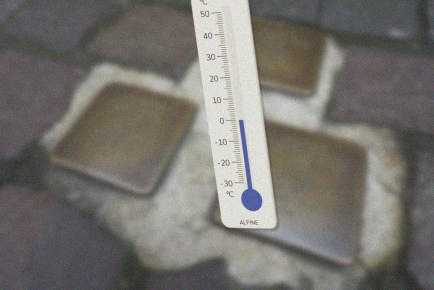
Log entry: 0 °C
